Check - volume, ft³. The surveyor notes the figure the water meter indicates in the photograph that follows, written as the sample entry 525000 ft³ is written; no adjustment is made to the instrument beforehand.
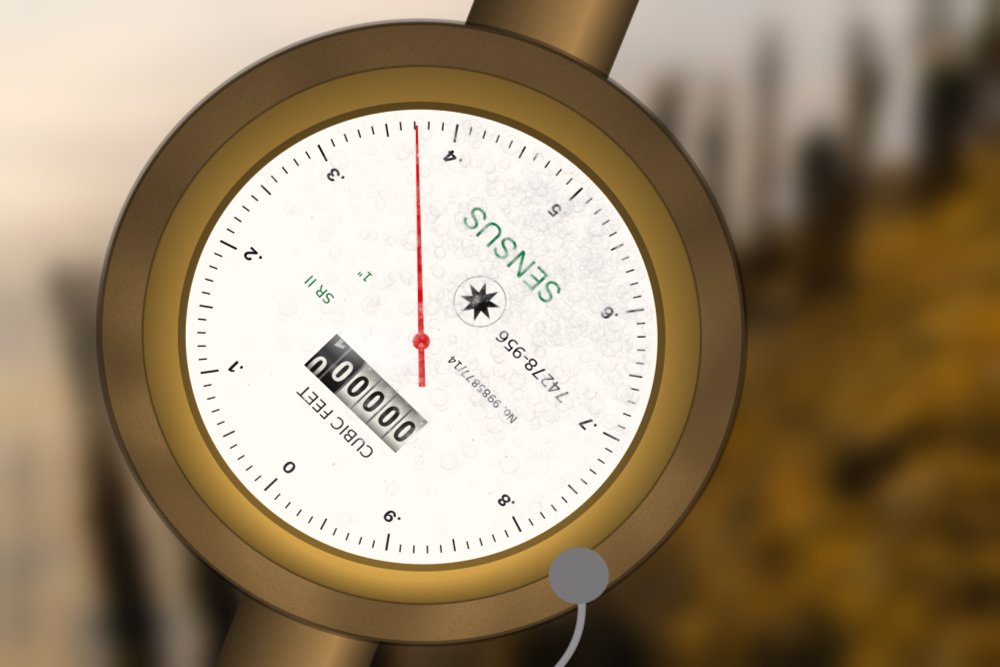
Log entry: 0.37 ft³
